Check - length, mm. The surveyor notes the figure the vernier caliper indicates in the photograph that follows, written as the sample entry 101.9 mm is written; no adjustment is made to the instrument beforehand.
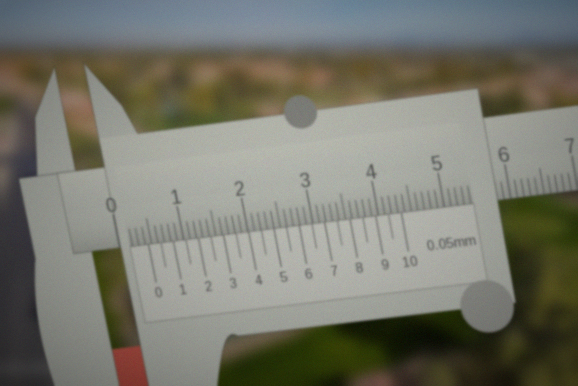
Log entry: 4.5 mm
